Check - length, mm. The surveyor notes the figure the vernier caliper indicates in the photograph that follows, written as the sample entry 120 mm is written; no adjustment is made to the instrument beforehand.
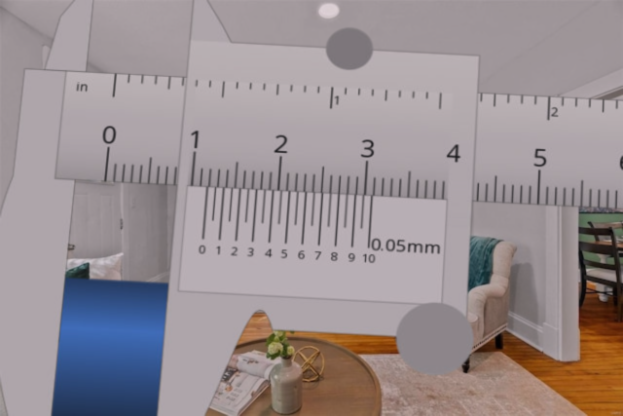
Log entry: 11.8 mm
